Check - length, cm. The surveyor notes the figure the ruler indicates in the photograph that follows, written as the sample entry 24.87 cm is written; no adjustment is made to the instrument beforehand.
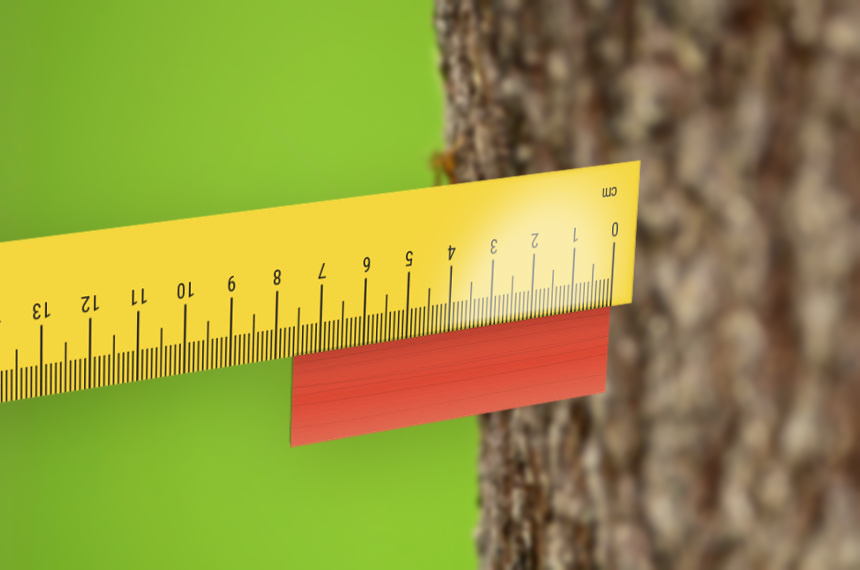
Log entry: 7.6 cm
